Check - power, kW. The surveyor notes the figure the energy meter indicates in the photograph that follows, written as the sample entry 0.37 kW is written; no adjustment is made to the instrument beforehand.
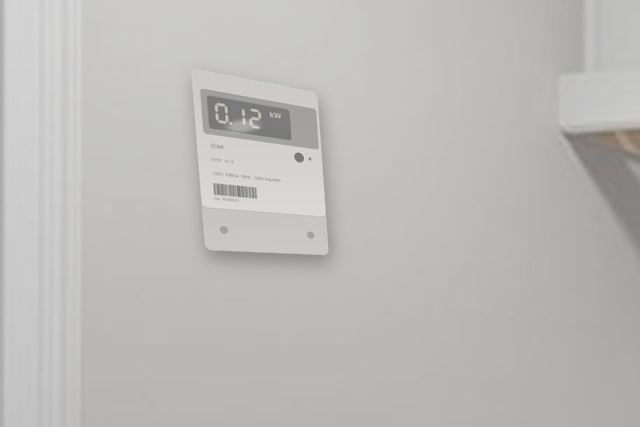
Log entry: 0.12 kW
